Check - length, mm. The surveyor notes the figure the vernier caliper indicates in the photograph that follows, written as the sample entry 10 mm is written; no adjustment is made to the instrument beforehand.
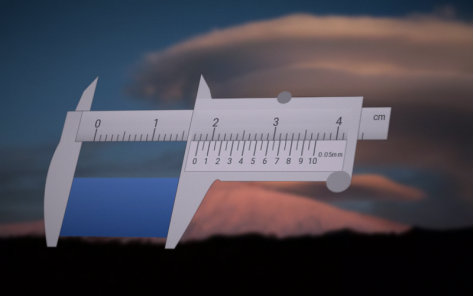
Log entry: 17.8 mm
